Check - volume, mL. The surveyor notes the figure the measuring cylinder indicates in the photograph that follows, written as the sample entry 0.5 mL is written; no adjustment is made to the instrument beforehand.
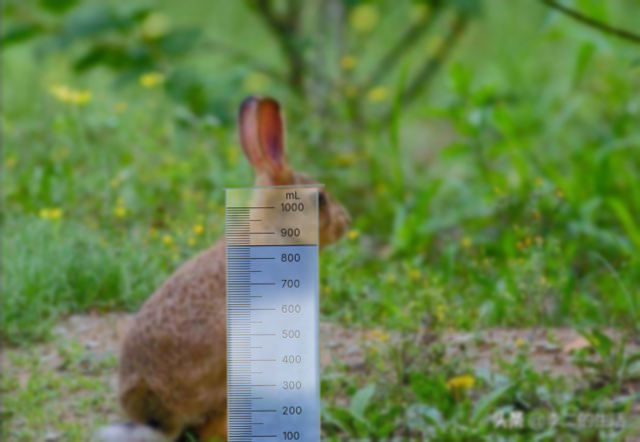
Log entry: 850 mL
